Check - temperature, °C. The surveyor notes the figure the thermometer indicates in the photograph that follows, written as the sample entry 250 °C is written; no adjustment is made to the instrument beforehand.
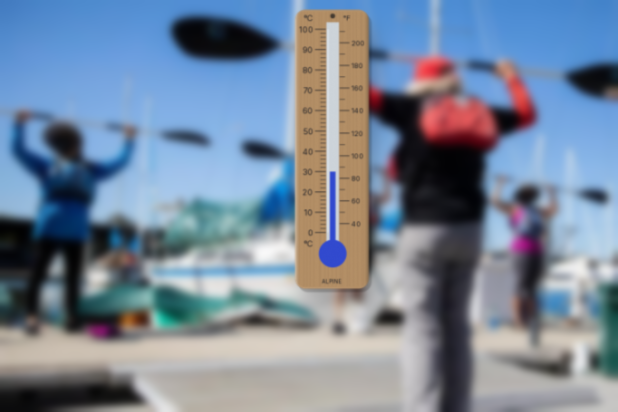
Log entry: 30 °C
